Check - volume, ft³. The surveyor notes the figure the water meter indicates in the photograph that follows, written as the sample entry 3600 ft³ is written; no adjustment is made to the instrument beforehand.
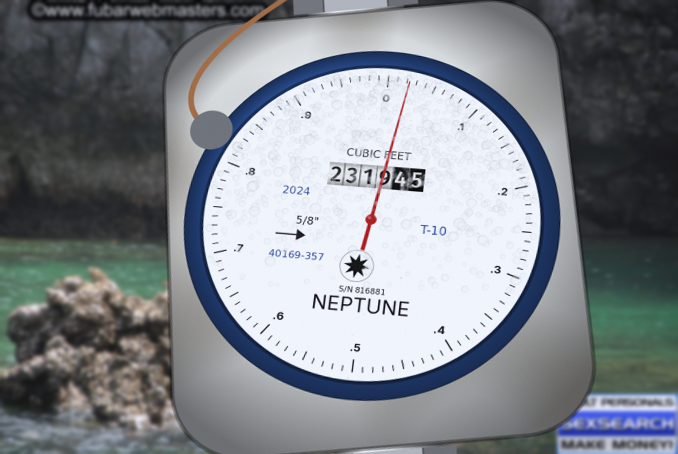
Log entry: 231945.02 ft³
